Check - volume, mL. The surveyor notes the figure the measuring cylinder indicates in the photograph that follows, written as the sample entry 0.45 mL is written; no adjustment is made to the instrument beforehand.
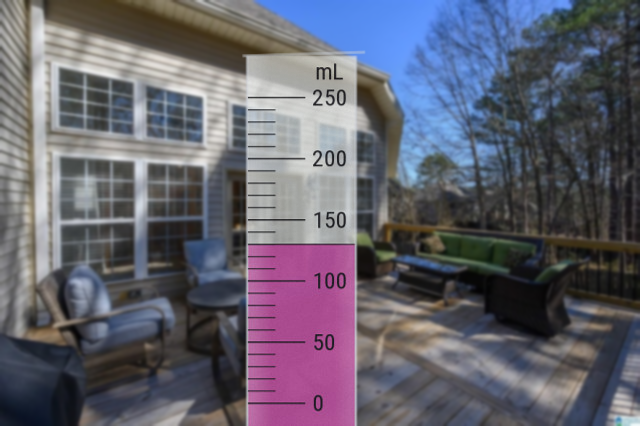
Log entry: 130 mL
